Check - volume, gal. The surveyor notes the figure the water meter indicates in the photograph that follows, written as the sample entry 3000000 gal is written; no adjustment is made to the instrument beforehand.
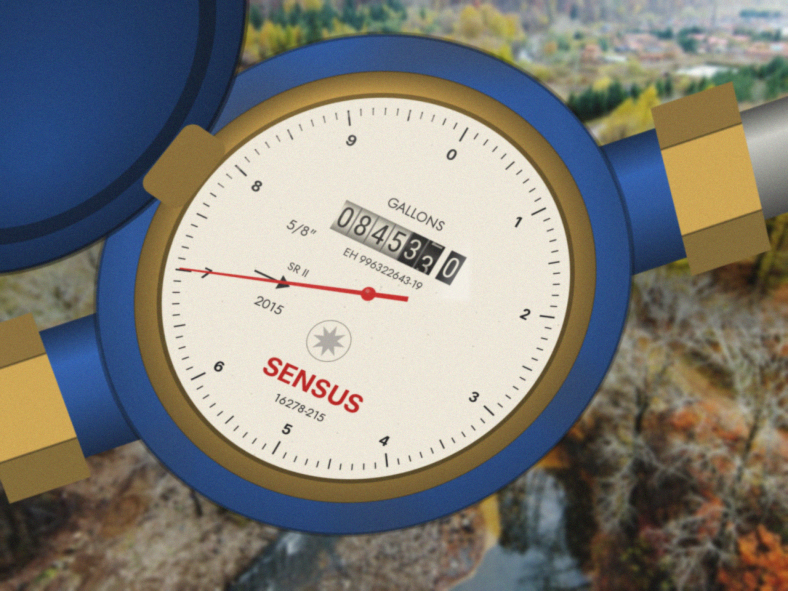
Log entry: 845327.0 gal
